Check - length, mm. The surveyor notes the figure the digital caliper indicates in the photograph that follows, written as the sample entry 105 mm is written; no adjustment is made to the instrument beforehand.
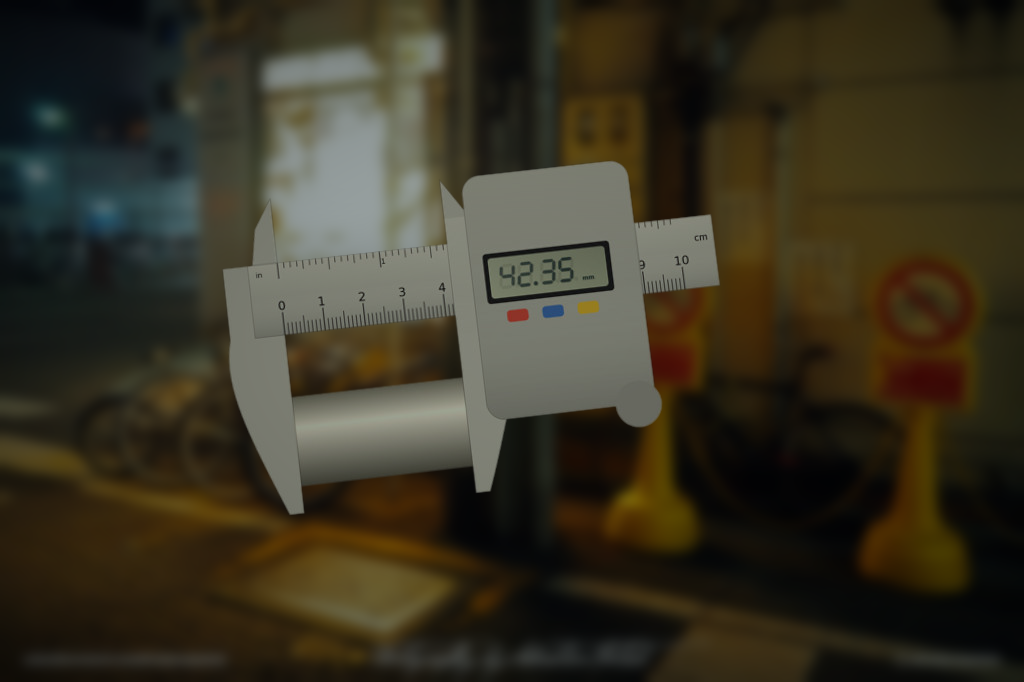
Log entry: 42.35 mm
